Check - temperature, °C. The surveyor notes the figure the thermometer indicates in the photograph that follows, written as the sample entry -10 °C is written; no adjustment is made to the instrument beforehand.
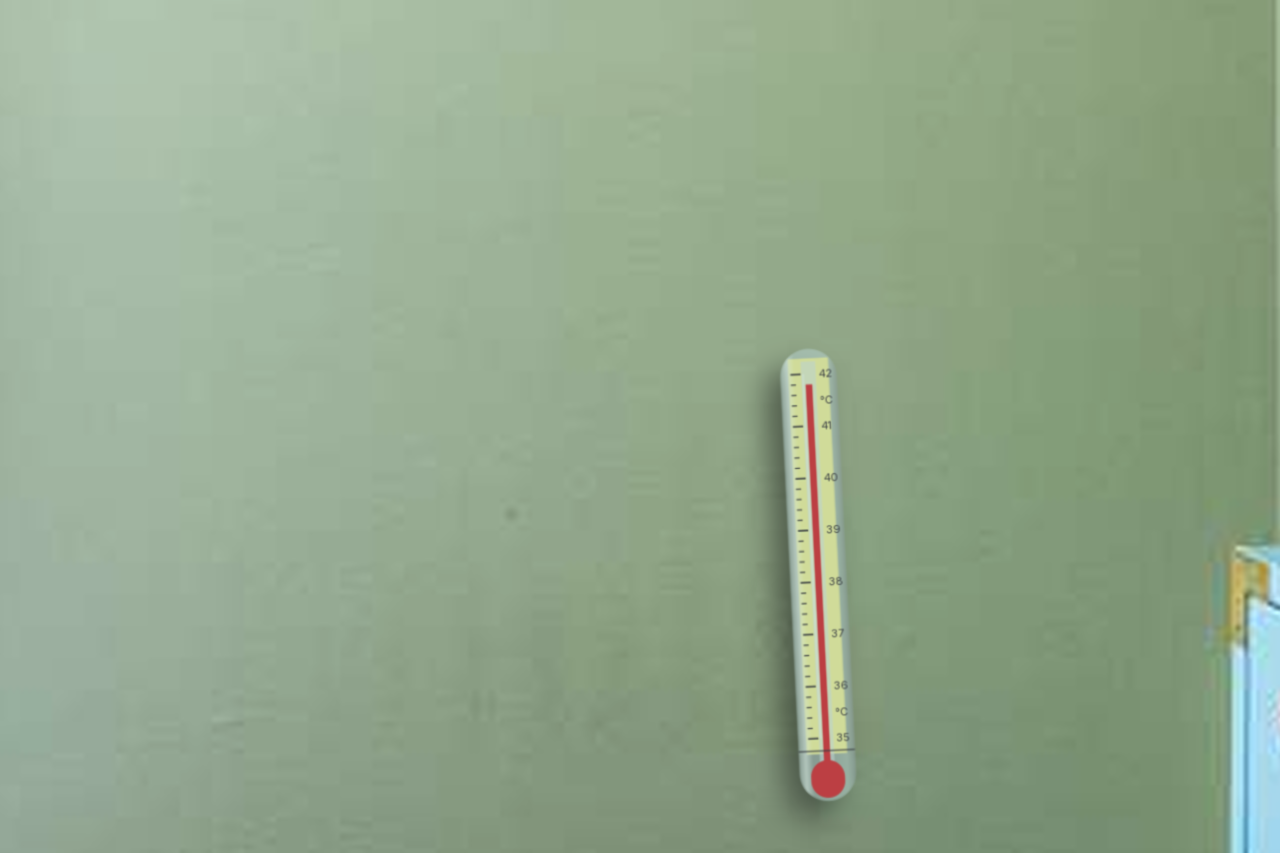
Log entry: 41.8 °C
